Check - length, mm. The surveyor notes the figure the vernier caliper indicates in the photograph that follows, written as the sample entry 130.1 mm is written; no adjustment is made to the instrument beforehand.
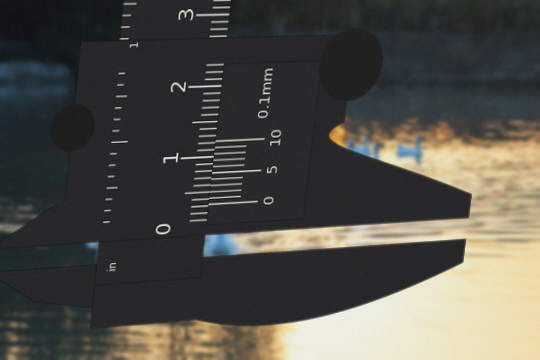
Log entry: 3.2 mm
